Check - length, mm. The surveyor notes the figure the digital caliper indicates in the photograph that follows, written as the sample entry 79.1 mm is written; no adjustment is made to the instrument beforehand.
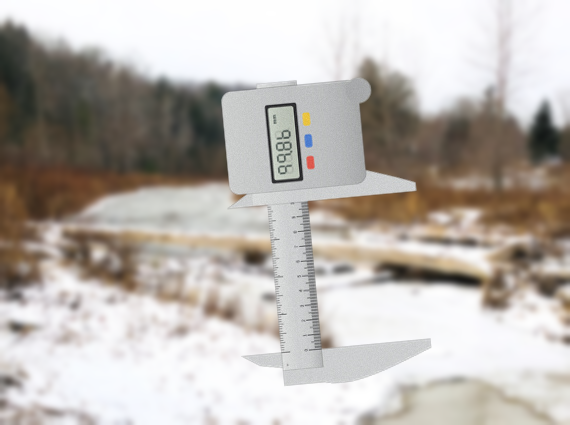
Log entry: 99.86 mm
